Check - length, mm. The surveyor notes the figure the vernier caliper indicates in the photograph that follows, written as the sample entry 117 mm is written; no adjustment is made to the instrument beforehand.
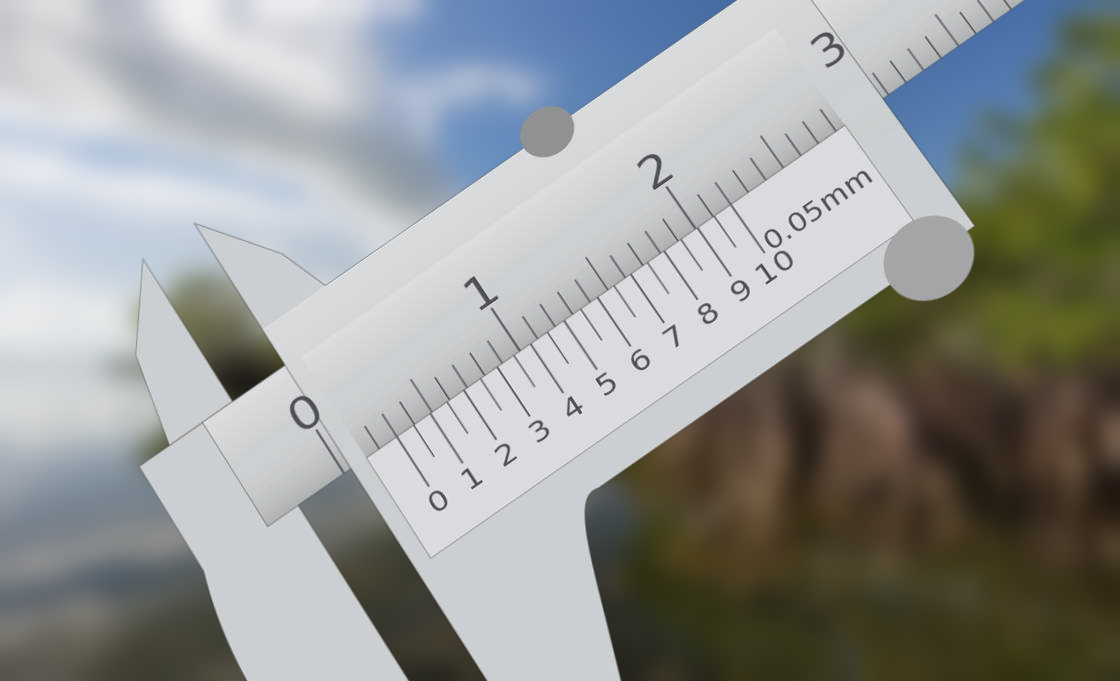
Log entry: 3.0 mm
